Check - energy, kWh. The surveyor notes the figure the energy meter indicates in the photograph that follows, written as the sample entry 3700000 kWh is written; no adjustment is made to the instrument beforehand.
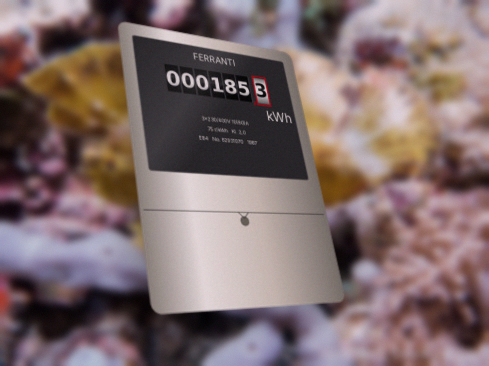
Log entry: 185.3 kWh
